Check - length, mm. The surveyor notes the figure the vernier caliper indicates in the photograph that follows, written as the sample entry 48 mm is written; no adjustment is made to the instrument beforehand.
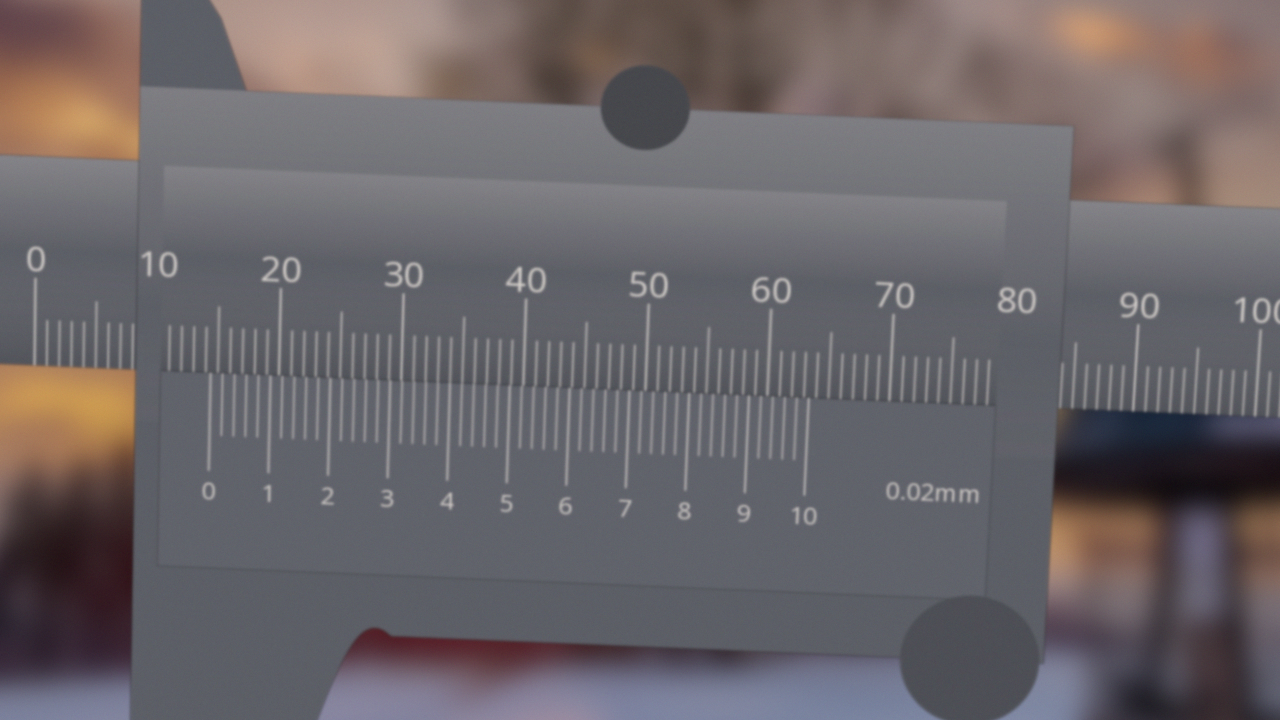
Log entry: 14.4 mm
